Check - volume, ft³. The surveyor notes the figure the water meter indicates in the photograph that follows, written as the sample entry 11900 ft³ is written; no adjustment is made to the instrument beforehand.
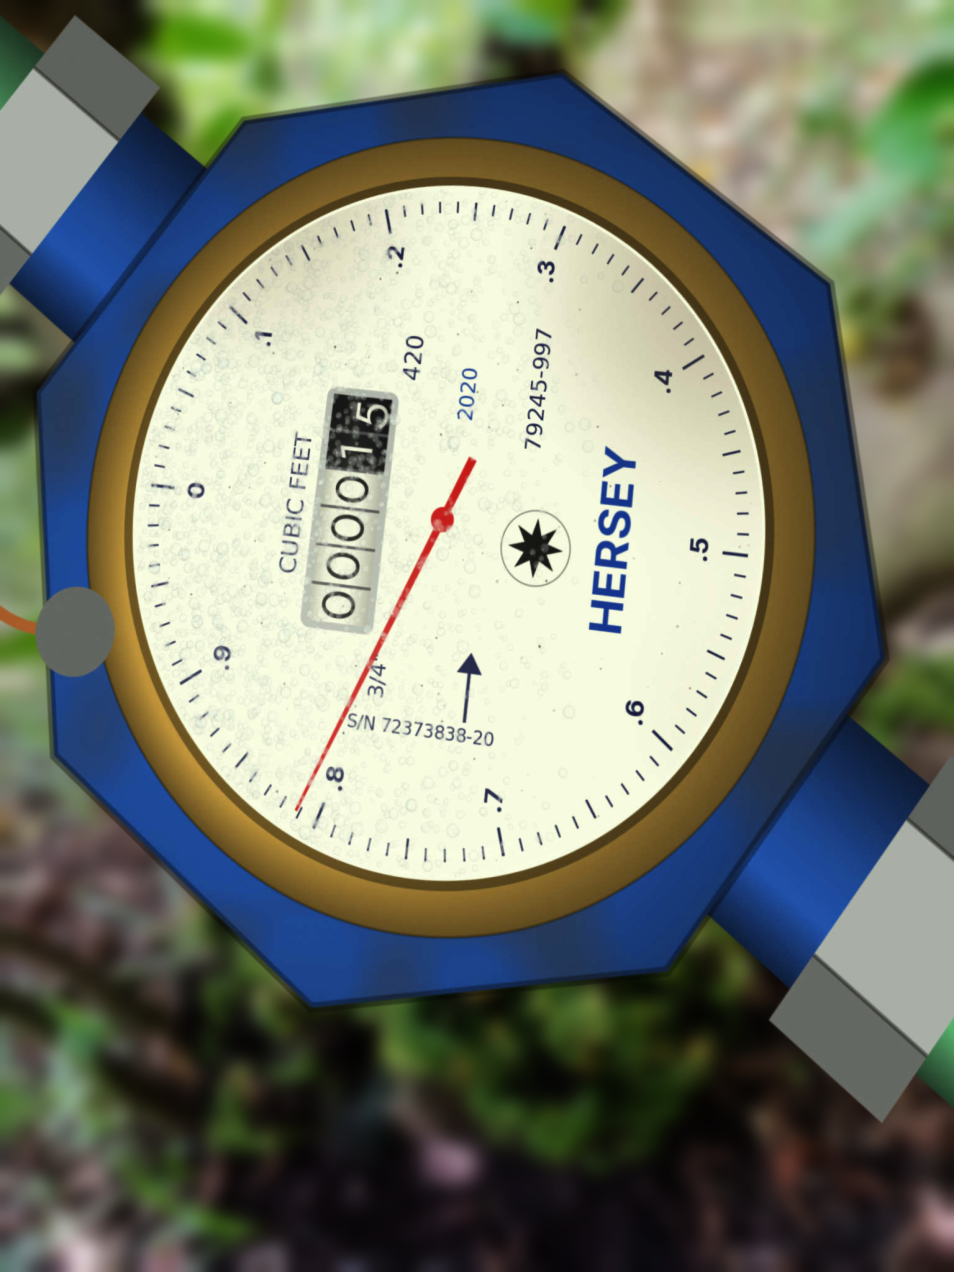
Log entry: 14.81 ft³
